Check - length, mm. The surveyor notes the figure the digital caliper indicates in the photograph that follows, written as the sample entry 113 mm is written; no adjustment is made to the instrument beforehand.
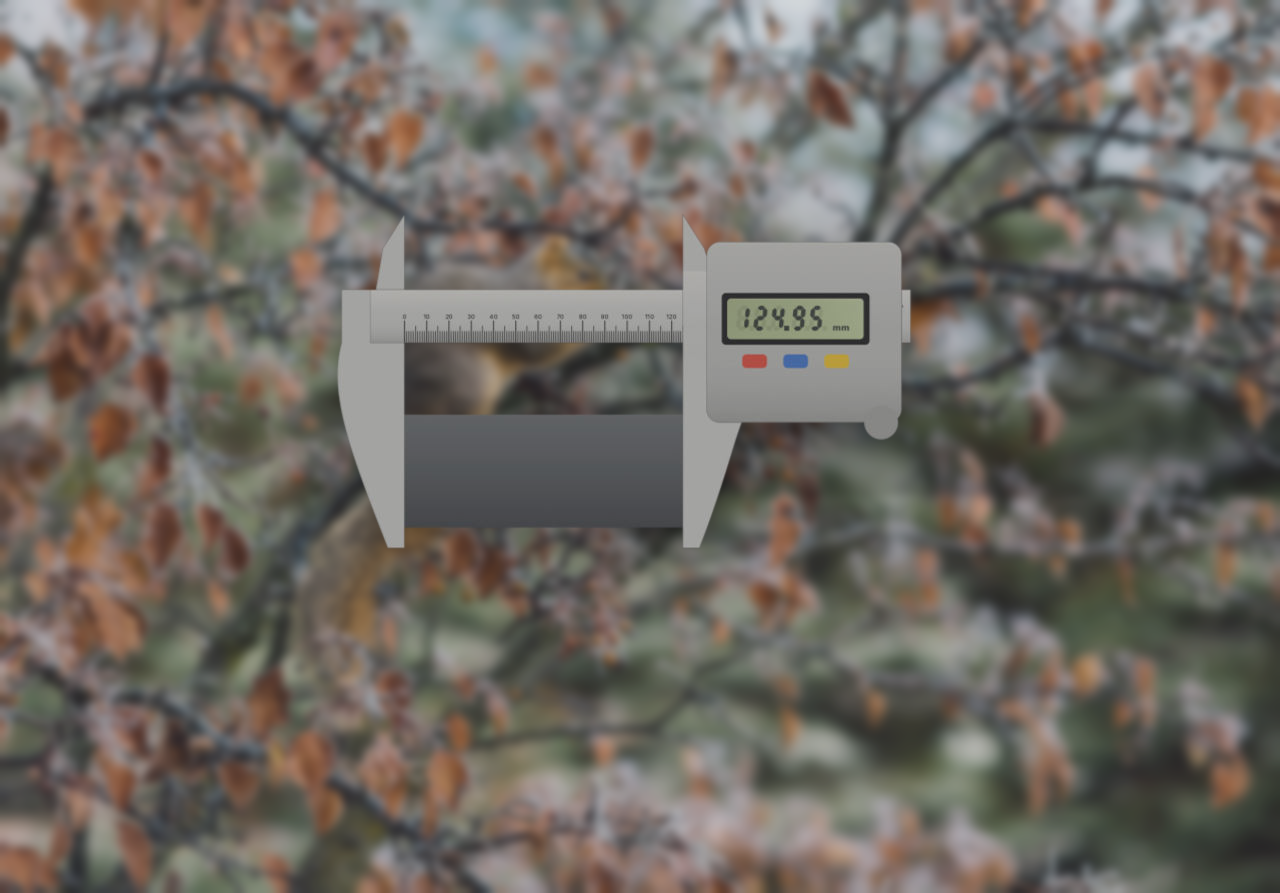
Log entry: 124.95 mm
